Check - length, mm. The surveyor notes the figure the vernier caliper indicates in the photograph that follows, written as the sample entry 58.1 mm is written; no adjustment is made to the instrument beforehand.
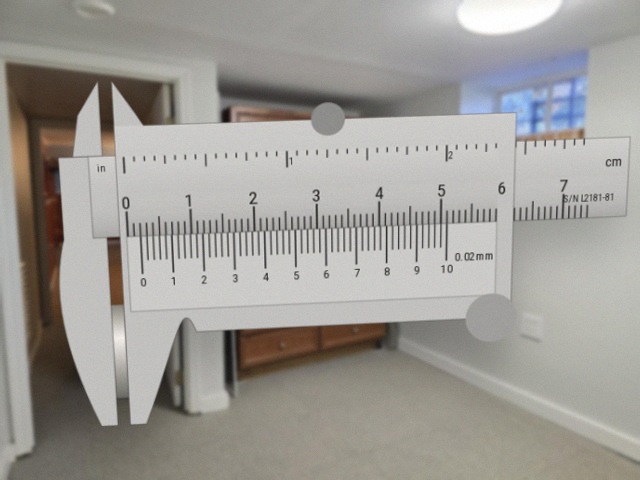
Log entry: 2.0 mm
